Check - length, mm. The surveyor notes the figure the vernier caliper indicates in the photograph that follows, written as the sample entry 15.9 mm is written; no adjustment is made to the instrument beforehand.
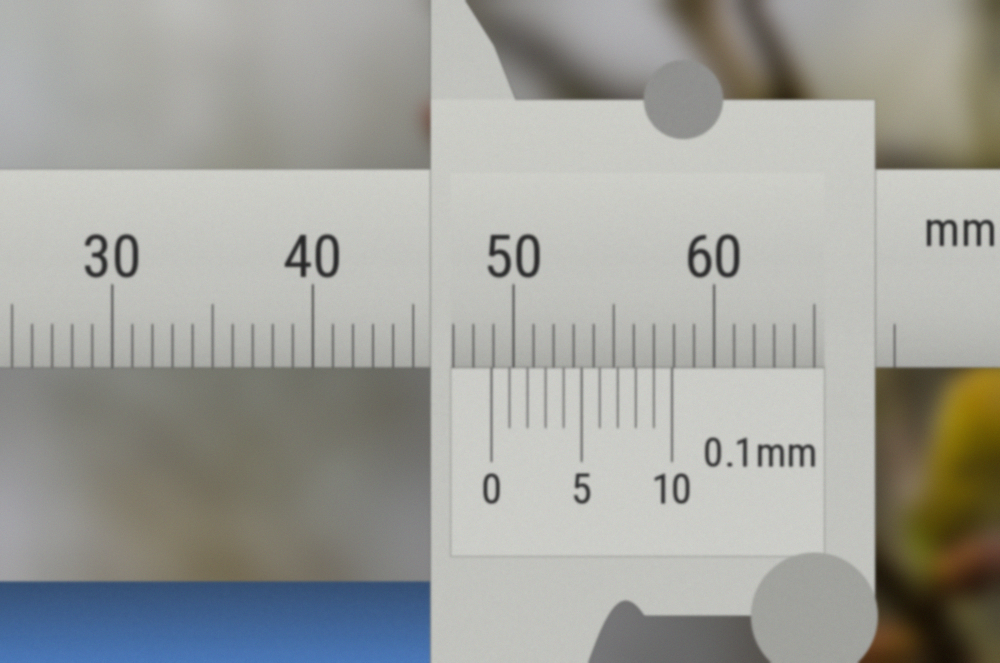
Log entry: 48.9 mm
